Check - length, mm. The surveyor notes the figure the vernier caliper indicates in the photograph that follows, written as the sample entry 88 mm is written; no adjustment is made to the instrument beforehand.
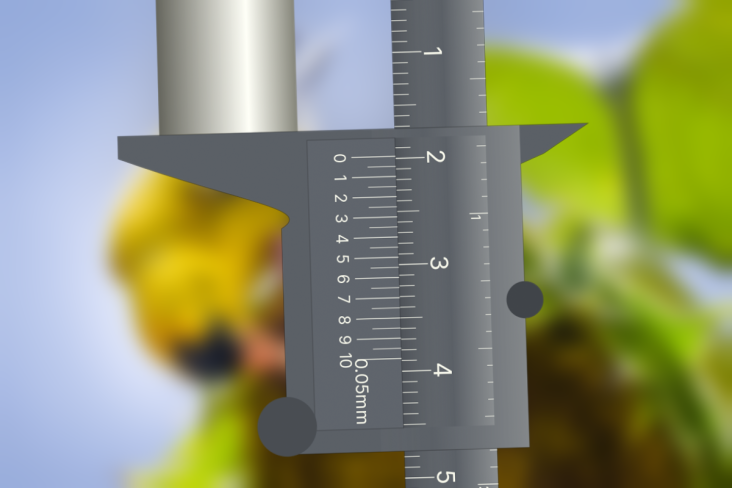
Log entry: 19.8 mm
